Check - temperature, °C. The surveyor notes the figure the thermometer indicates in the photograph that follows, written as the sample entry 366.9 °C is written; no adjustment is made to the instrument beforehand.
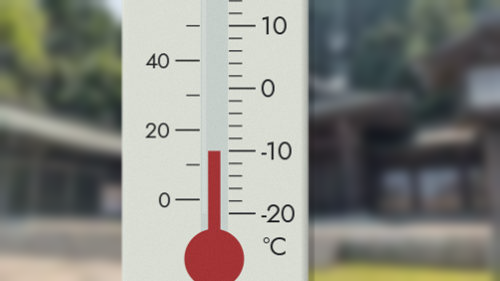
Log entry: -10 °C
